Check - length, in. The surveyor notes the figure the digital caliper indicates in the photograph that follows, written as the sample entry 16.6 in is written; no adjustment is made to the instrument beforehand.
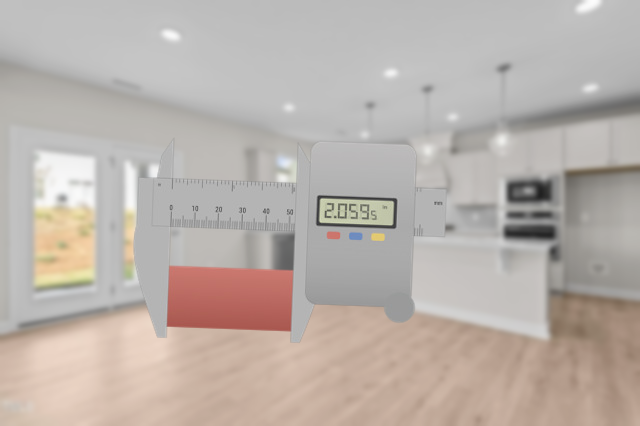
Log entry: 2.0595 in
